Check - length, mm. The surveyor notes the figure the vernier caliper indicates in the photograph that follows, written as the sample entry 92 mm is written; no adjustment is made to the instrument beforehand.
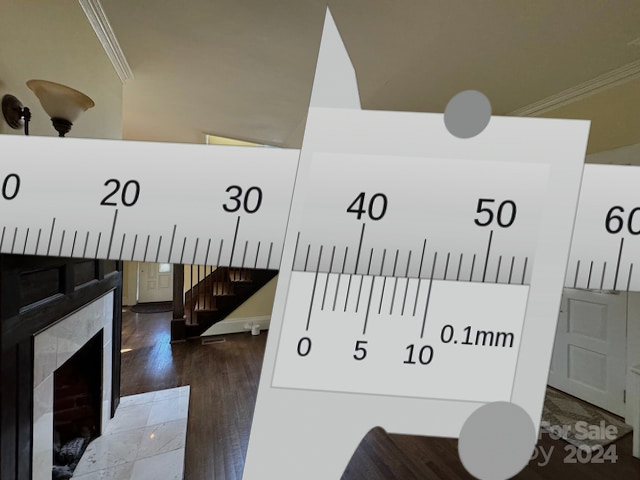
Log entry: 37.0 mm
